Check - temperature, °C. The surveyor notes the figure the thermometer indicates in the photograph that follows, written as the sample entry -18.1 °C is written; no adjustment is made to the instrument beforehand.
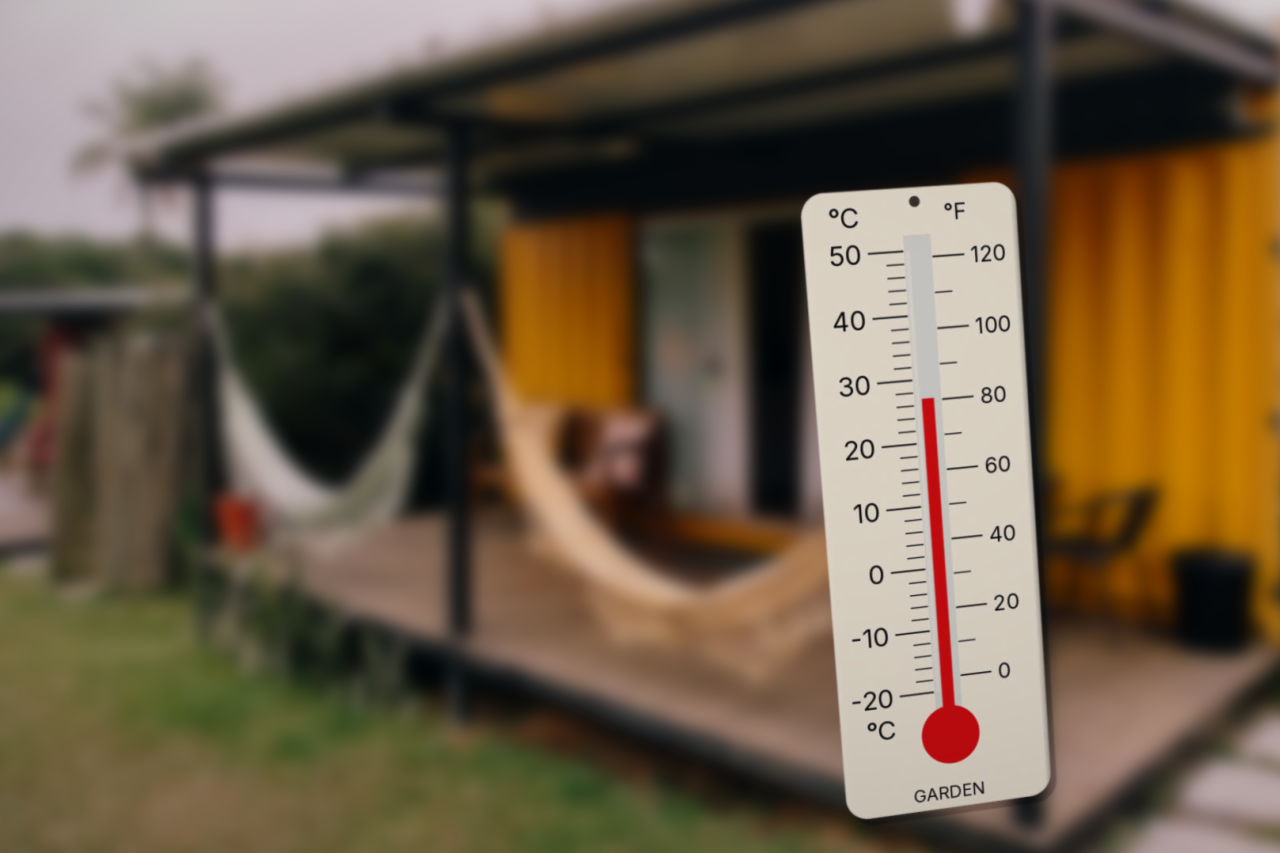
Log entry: 27 °C
